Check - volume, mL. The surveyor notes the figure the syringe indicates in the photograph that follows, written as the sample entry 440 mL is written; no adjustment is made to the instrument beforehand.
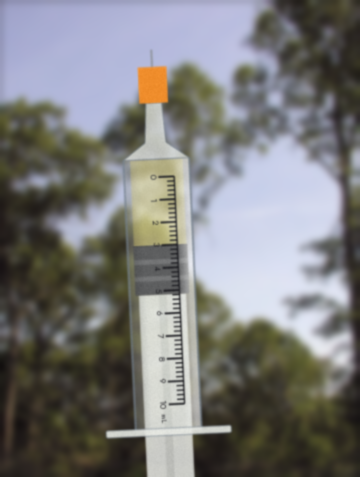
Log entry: 3 mL
